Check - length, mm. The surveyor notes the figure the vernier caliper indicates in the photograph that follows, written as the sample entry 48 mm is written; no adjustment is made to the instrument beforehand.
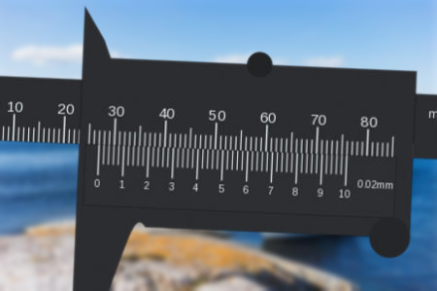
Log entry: 27.0 mm
